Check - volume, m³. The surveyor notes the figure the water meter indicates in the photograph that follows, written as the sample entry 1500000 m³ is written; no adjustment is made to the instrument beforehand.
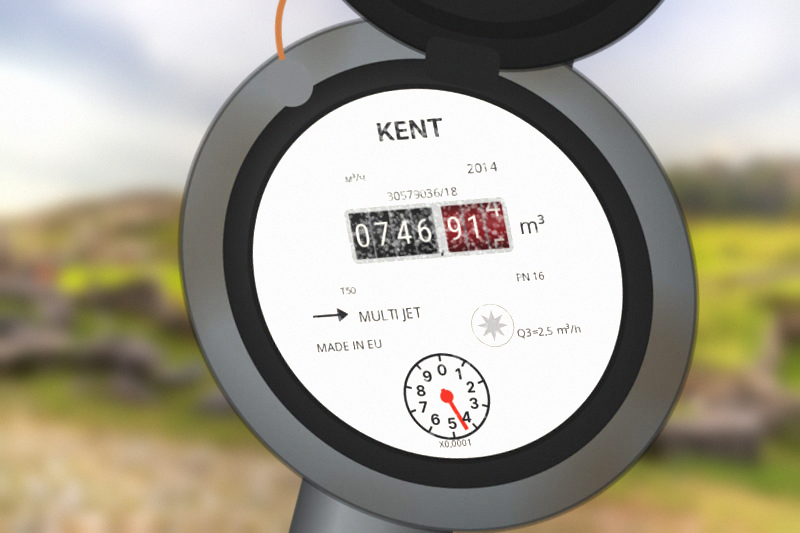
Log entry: 746.9144 m³
